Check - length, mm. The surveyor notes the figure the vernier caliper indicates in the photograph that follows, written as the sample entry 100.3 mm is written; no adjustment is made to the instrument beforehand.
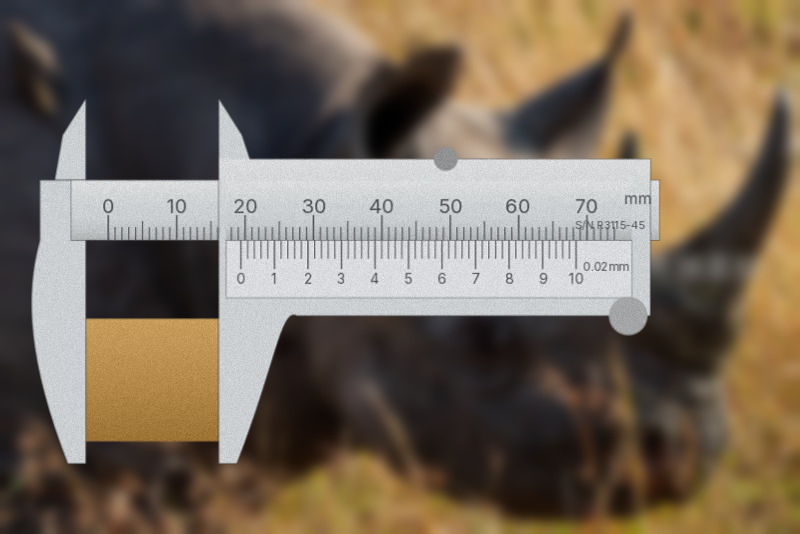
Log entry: 19.4 mm
